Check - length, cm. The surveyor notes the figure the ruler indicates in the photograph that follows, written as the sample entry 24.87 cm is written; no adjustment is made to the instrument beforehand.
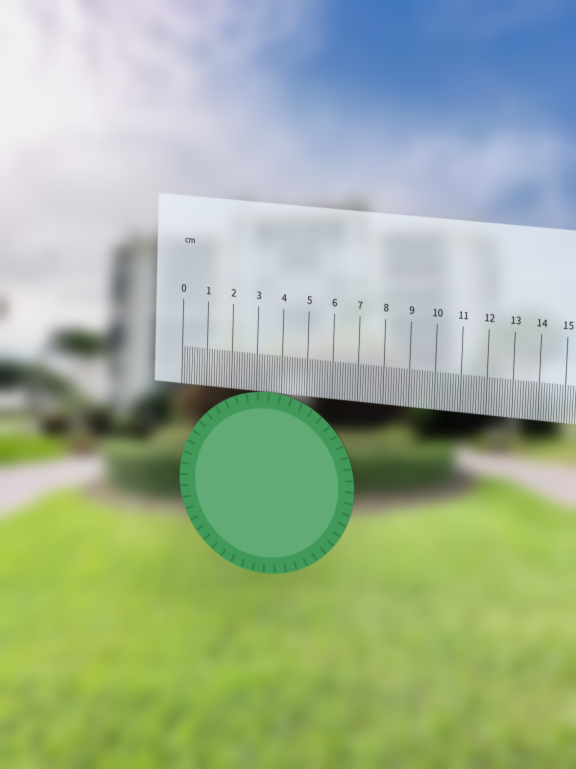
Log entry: 7 cm
